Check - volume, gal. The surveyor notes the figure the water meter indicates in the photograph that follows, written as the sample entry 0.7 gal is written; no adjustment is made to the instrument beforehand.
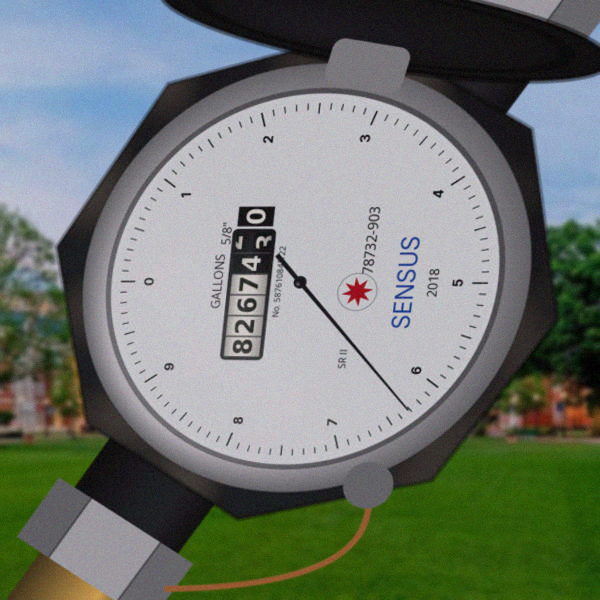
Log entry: 8267426.3 gal
